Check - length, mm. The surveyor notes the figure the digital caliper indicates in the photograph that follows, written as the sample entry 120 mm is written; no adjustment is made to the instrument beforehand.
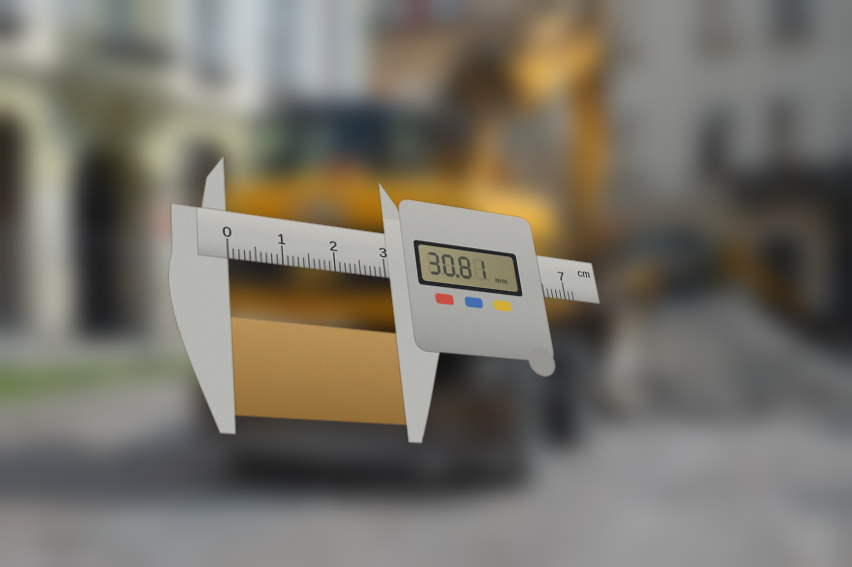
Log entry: 30.81 mm
